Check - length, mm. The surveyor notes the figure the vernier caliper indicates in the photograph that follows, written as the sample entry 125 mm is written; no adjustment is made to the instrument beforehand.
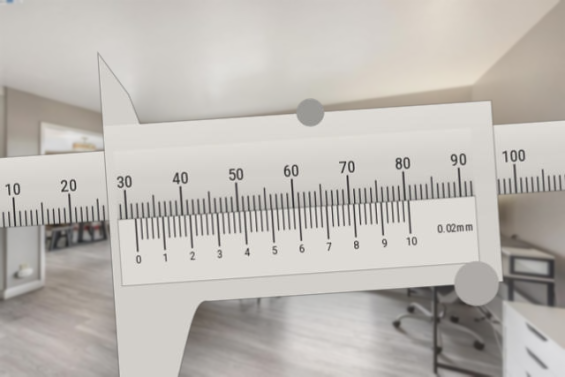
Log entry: 31.6 mm
